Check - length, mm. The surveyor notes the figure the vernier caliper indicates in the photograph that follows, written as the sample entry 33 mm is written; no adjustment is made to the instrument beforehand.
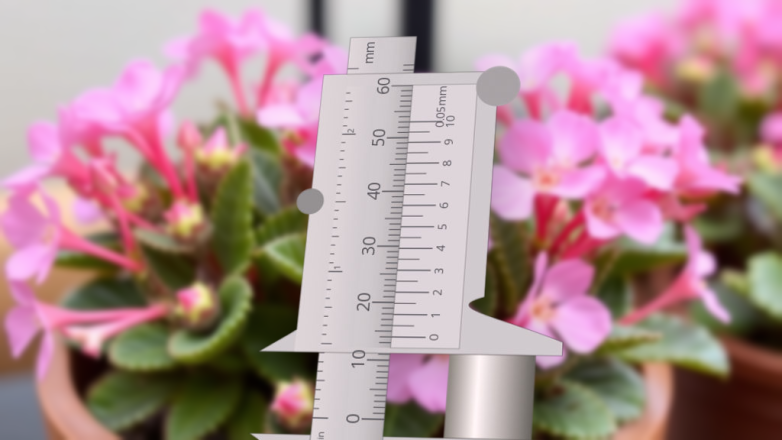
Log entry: 14.0 mm
